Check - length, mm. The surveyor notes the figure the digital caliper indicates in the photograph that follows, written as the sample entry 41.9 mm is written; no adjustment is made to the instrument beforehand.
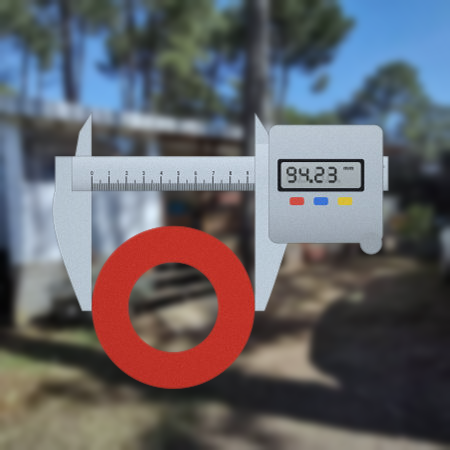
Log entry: 94.23 mm
